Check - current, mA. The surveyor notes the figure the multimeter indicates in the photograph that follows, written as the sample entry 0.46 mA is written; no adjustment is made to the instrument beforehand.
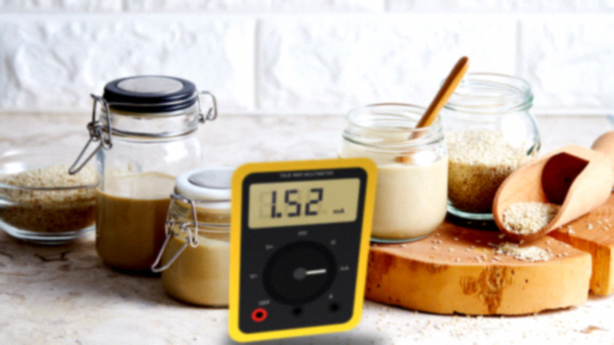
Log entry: 1.52 mA
